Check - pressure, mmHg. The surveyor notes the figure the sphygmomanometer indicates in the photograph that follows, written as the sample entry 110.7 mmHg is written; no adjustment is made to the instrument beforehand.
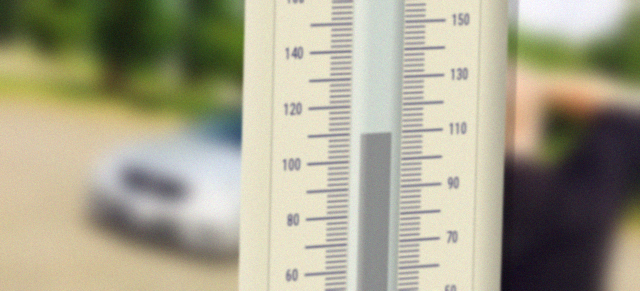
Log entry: 110 mmHg
